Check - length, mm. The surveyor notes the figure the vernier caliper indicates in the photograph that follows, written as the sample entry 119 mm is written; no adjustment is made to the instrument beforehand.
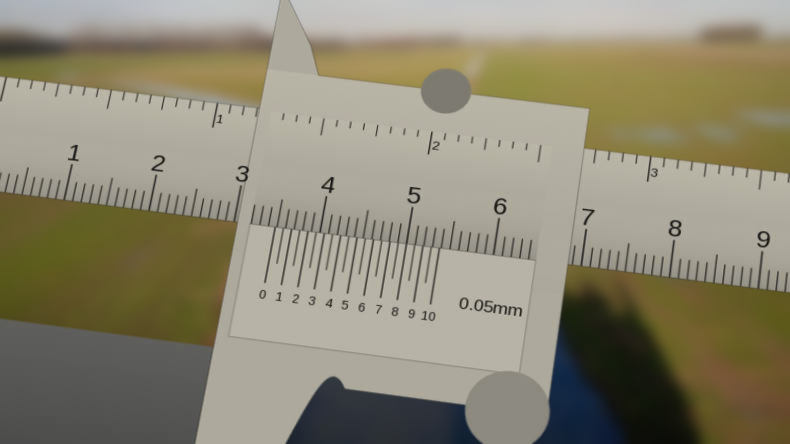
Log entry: 34.8 mm
